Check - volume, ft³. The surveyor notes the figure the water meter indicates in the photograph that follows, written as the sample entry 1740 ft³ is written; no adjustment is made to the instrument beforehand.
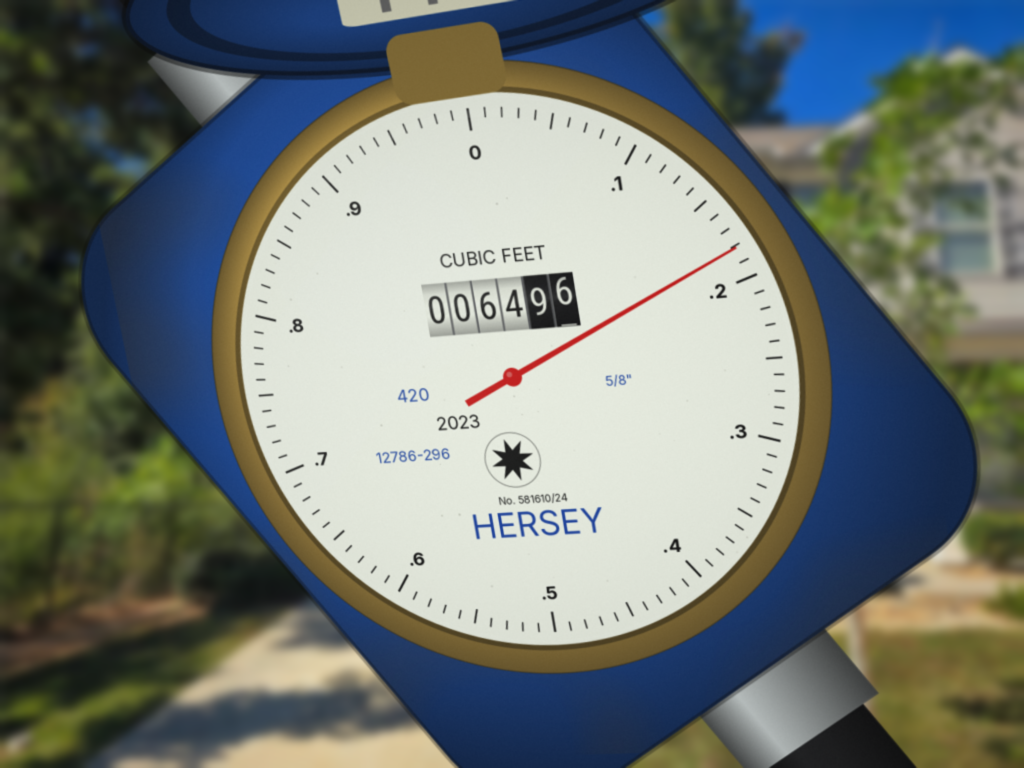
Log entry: 6496.18 ft³
